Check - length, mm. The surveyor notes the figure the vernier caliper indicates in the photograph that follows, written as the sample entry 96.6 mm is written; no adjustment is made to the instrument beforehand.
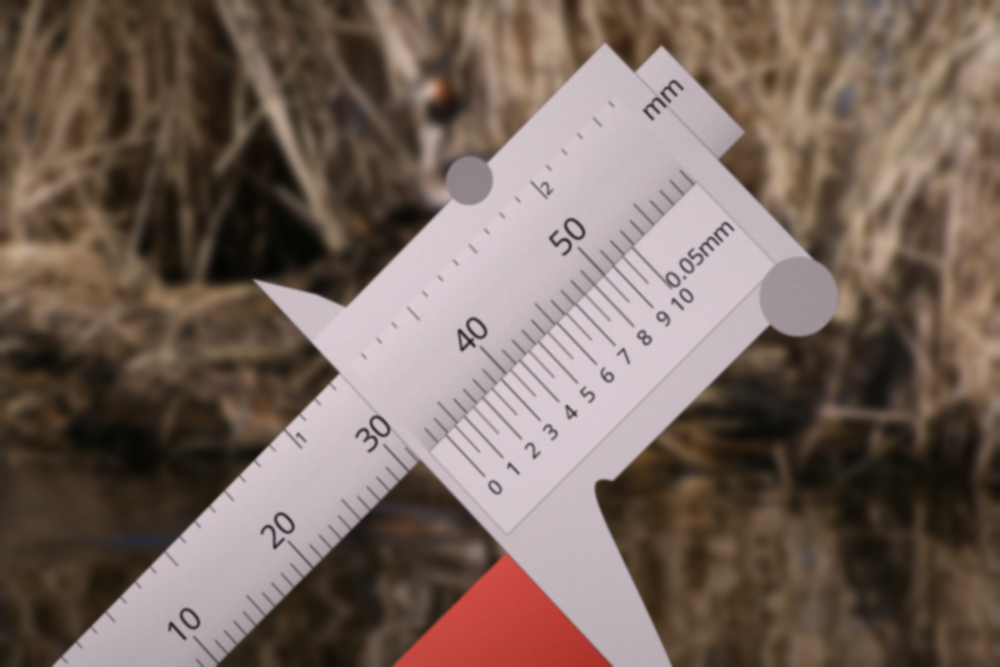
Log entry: 33.8 mm
